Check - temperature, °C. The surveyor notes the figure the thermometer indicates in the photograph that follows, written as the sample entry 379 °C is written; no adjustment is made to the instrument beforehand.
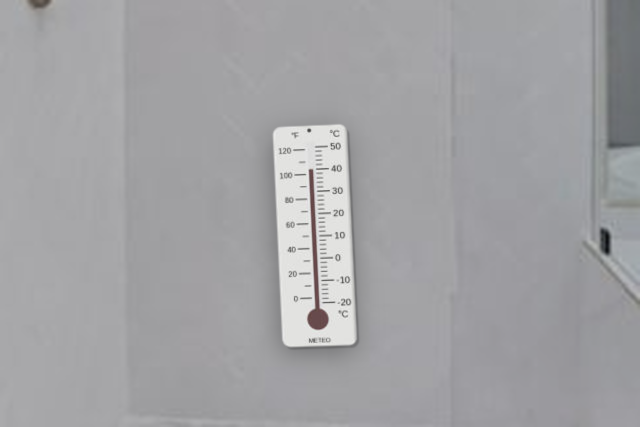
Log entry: 40 °C
